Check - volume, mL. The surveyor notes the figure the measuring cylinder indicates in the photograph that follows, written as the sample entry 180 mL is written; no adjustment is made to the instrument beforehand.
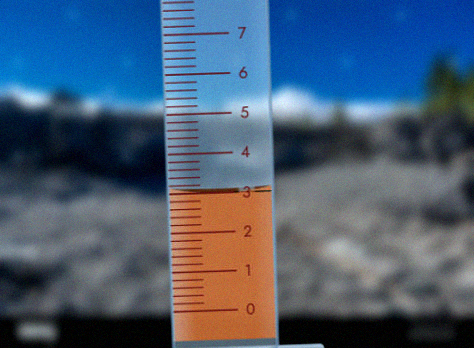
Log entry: 3 mL
